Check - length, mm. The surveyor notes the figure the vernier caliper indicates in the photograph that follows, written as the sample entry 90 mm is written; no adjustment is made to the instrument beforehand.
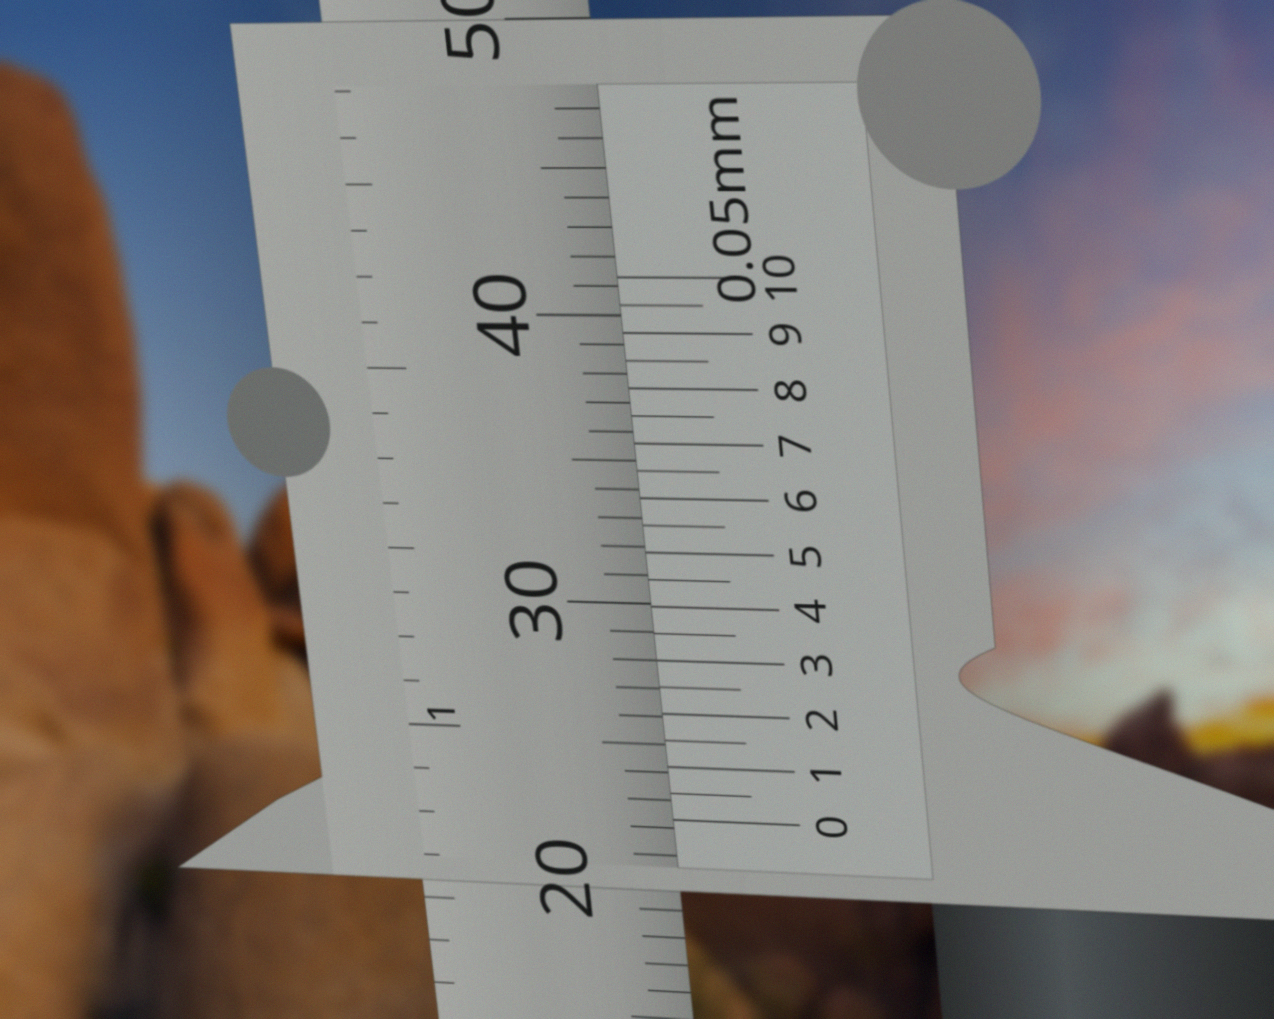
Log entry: 22.30 mm
